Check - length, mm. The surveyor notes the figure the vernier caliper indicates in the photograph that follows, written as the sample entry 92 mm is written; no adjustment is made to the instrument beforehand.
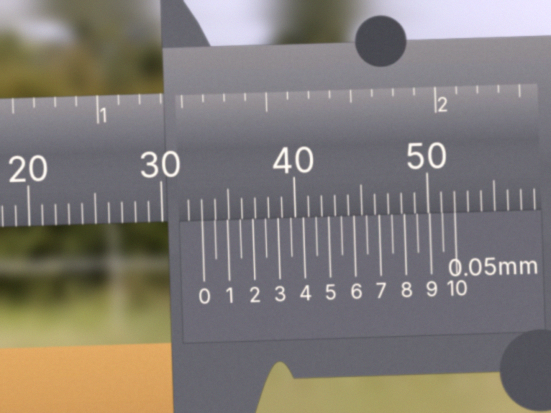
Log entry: 33.0 mm
